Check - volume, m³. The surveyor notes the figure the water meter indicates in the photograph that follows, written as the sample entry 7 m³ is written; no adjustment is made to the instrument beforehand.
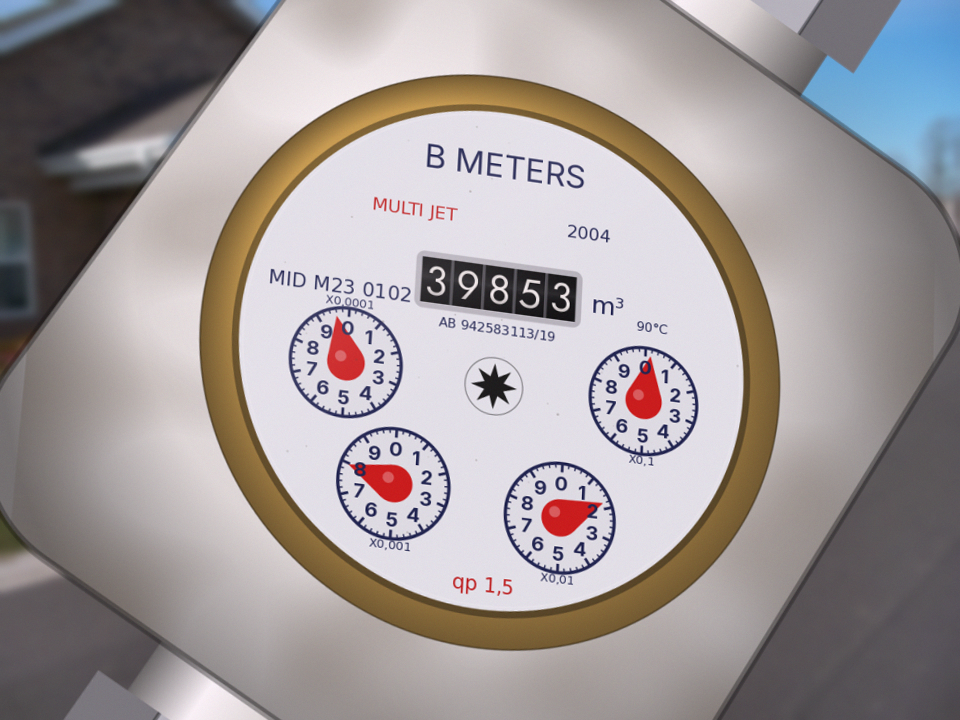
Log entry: 39853.0179 m³
